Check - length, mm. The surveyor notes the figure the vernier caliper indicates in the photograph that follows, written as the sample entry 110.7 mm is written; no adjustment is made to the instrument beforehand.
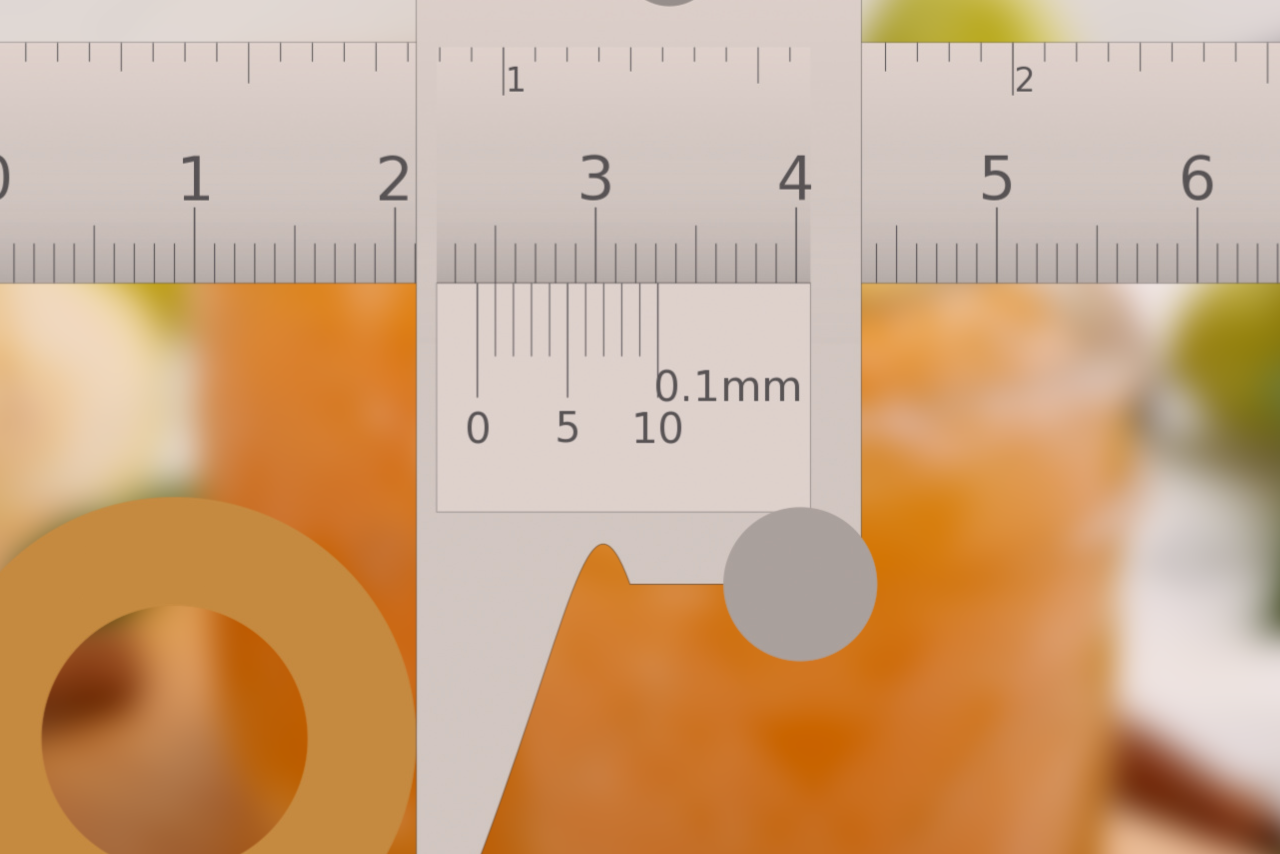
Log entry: 24.1 mm
